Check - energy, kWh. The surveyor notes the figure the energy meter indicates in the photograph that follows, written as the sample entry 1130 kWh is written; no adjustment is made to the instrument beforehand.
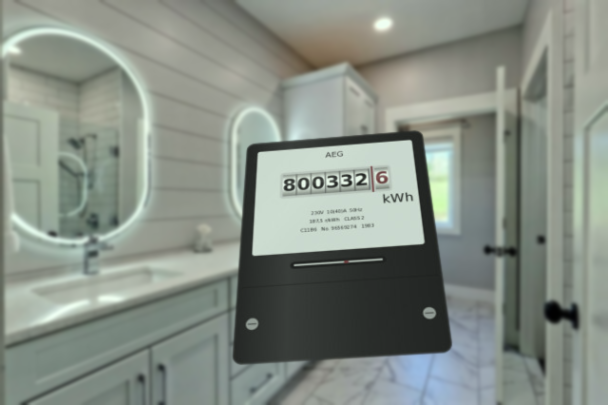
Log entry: 800332.6 kWh
